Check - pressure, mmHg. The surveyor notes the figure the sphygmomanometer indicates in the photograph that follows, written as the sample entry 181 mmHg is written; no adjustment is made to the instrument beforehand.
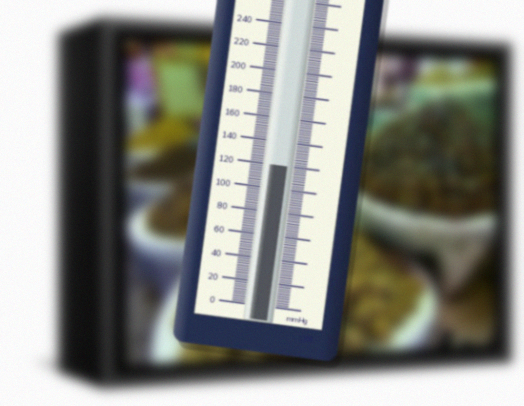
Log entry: 120 mmHg
